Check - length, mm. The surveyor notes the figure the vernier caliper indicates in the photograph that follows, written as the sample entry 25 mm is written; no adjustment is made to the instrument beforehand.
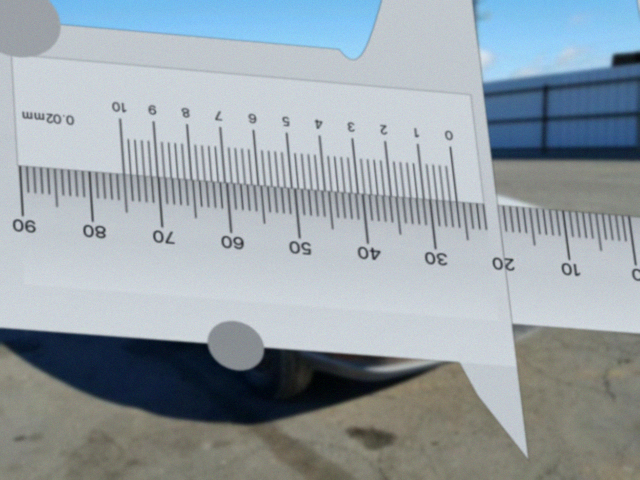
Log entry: 26.0 mm
